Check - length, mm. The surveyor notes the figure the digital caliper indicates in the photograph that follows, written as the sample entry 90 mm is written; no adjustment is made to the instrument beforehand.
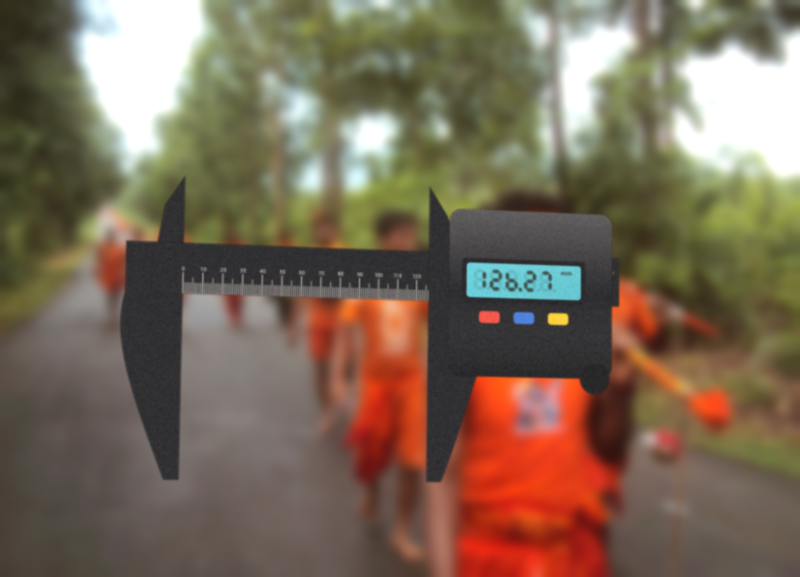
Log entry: 126.27 mm
